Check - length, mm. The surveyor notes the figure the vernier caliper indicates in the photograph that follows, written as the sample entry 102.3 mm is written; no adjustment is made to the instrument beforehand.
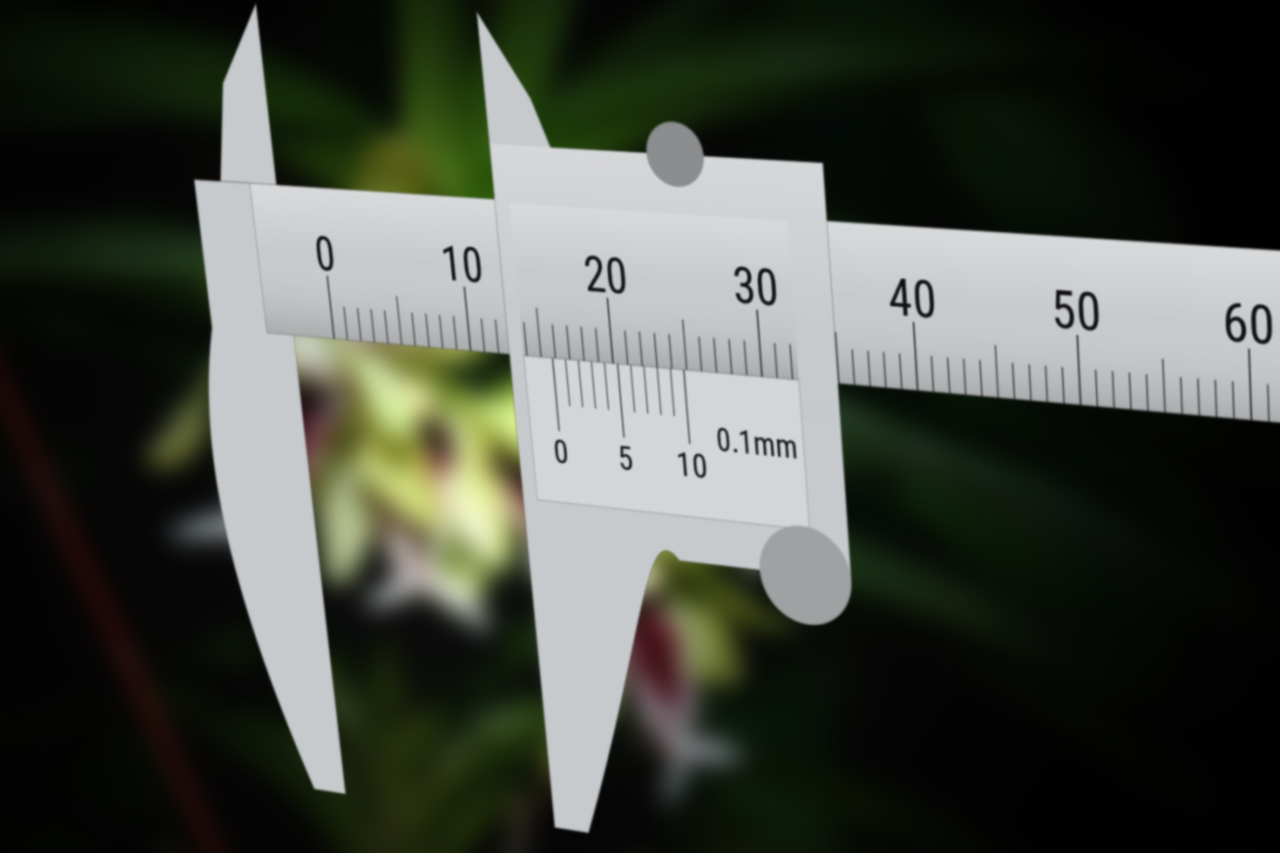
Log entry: 15.8 mm
